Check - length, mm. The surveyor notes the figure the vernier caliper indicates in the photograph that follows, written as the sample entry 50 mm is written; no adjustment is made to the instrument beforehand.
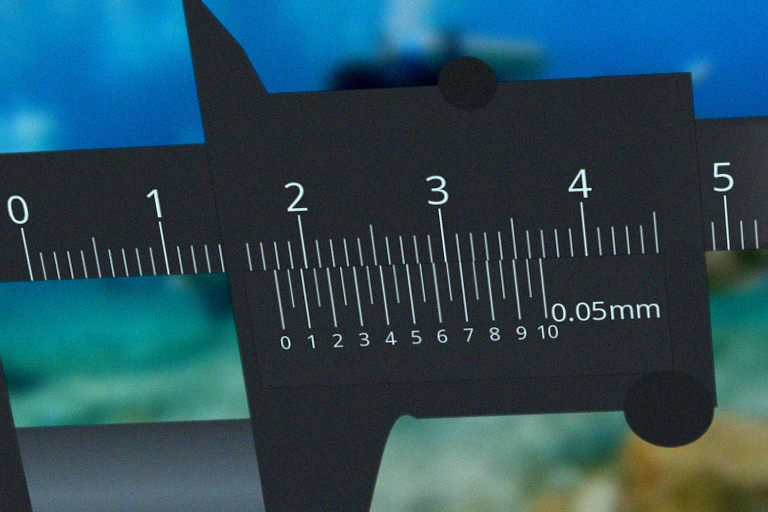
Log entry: 17.7 mm
